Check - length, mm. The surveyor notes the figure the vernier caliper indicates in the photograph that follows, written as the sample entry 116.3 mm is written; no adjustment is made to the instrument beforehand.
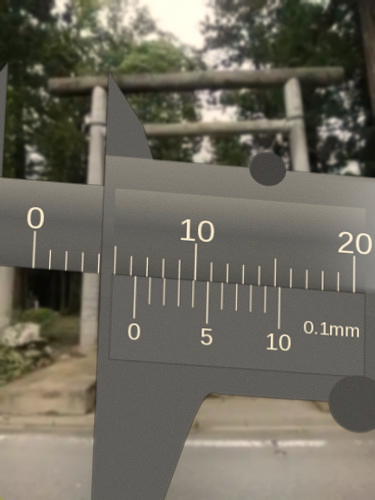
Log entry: 6.3 mm
